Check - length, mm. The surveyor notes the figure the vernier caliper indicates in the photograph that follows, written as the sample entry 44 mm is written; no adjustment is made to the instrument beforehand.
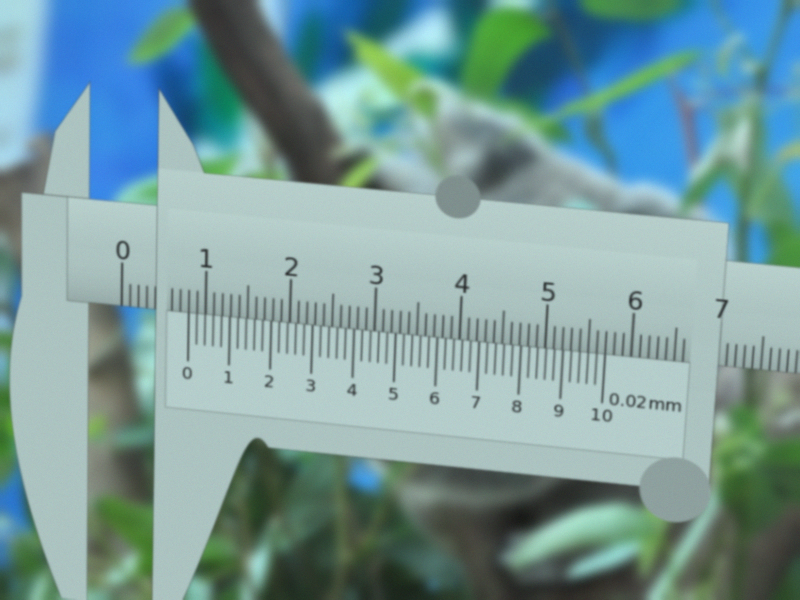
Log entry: 8.0 mm
